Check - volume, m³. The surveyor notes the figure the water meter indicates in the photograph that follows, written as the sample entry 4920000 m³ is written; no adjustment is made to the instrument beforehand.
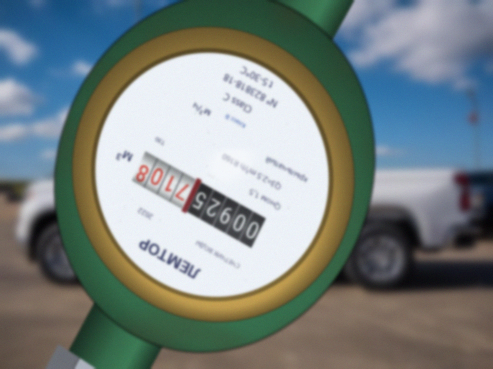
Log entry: 925.7108 m³
